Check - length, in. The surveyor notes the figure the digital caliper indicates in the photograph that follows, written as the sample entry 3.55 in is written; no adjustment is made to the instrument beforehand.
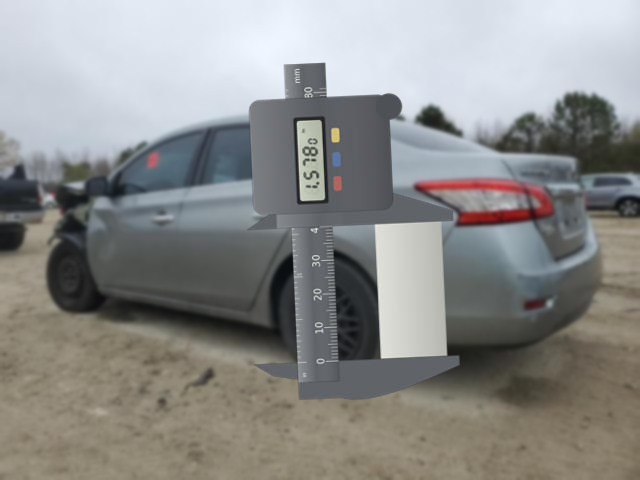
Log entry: 1.5780 in
